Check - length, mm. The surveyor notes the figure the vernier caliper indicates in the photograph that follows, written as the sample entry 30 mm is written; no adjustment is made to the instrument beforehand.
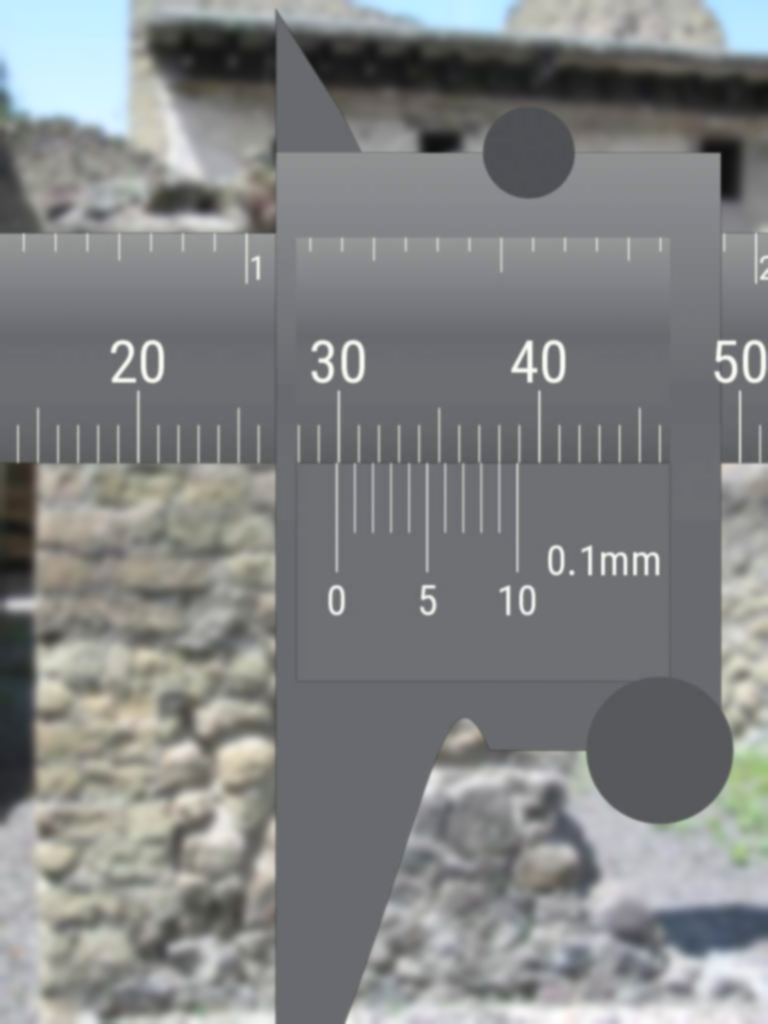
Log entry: 29.9 mm
